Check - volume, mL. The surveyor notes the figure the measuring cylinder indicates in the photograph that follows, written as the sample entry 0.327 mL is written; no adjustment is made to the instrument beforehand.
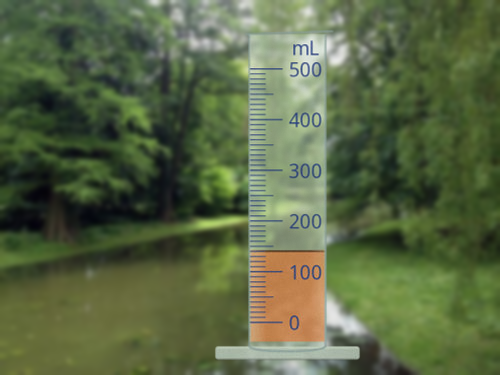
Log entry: 140 mL
